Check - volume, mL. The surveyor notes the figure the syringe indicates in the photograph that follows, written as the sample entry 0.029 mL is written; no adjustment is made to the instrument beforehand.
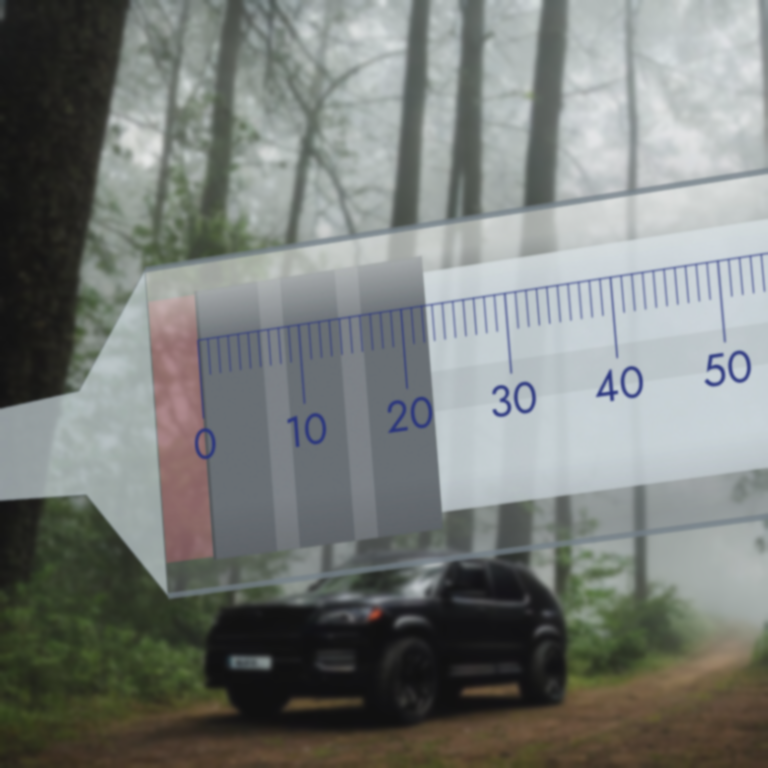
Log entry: 0 mL
